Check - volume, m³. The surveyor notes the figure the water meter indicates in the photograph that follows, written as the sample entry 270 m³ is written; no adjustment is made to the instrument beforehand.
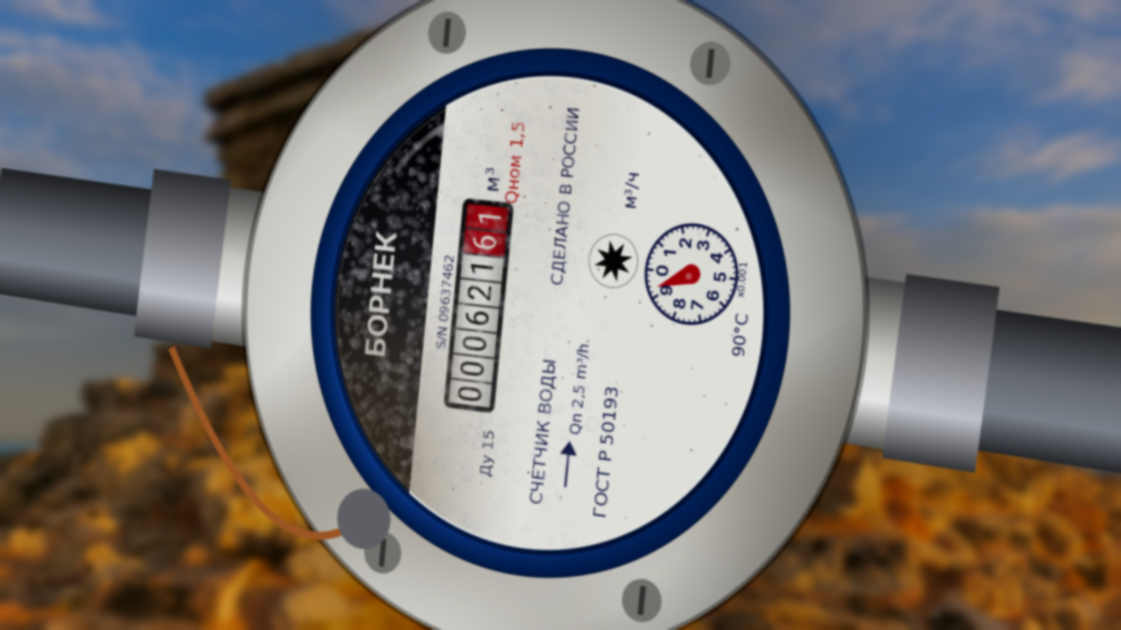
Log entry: 621.609 m³
